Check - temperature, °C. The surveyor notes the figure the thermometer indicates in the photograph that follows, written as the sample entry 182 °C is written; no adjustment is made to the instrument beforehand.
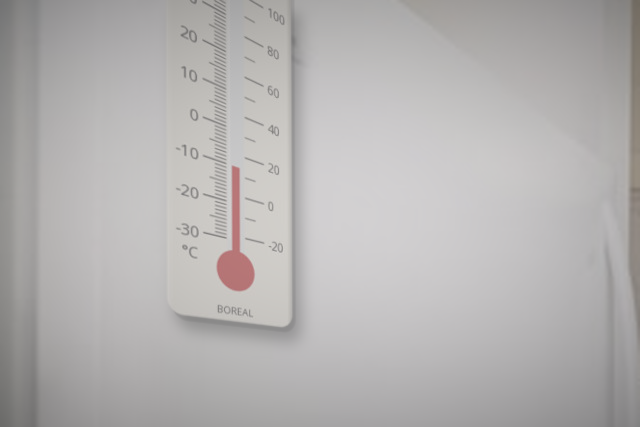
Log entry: -10 °C
